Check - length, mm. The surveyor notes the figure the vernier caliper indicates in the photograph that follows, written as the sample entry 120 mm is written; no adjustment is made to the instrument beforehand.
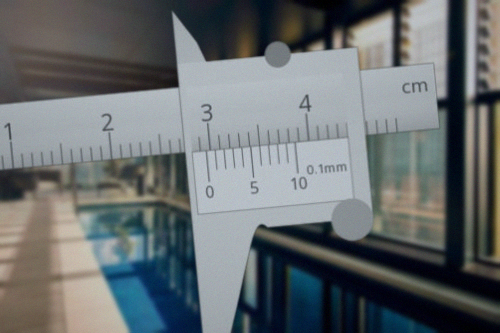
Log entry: 29.6 mm
